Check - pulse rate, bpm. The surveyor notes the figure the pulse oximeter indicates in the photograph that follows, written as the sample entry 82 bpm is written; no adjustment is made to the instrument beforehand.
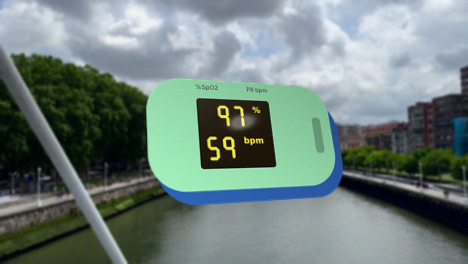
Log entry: 59 bpm
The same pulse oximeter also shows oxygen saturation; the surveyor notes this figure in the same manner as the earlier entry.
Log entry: 97 %
